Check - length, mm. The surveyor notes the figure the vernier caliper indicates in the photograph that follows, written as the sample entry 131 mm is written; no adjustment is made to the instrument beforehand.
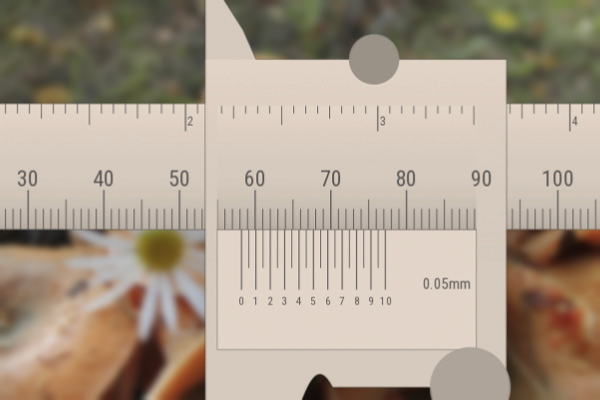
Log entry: 58.2 mm
